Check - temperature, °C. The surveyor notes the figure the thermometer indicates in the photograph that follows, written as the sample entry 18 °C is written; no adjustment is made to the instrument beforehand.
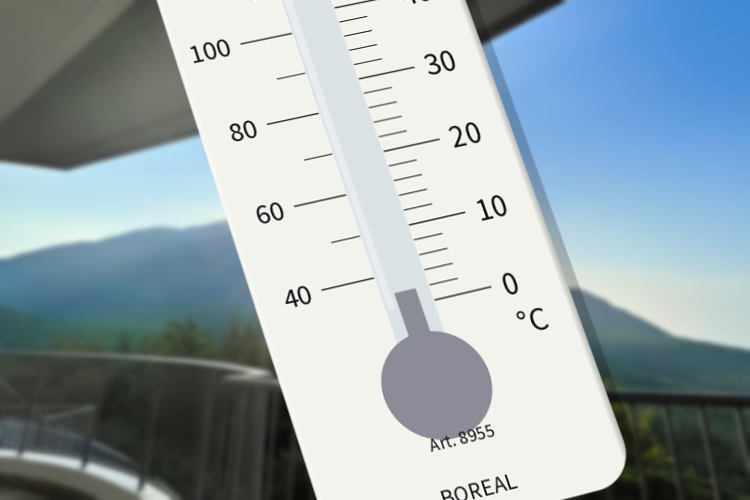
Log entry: 2 °C
